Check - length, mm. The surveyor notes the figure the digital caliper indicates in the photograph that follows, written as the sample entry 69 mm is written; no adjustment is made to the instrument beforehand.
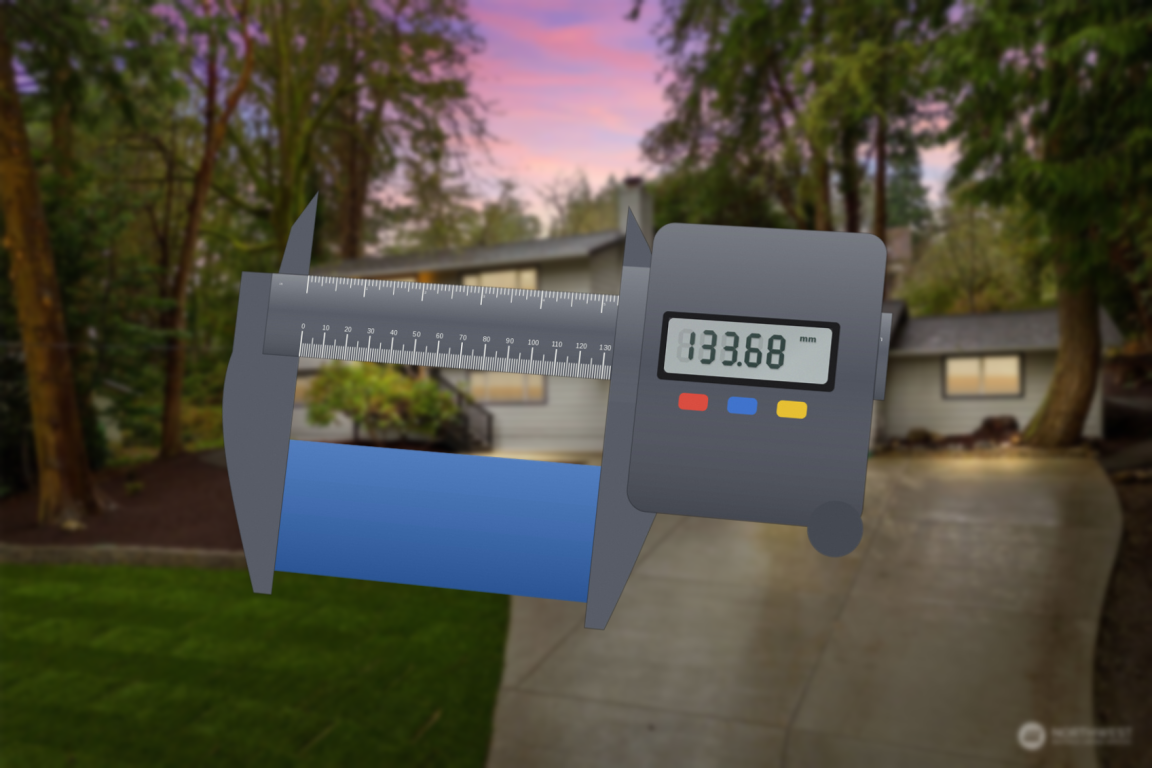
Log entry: 133.68 mm
